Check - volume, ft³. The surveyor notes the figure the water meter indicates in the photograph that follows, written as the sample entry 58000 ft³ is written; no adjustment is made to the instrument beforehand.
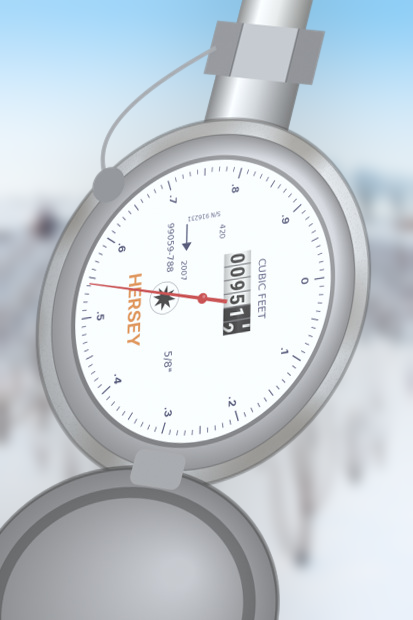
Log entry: 9511.54 ft³
